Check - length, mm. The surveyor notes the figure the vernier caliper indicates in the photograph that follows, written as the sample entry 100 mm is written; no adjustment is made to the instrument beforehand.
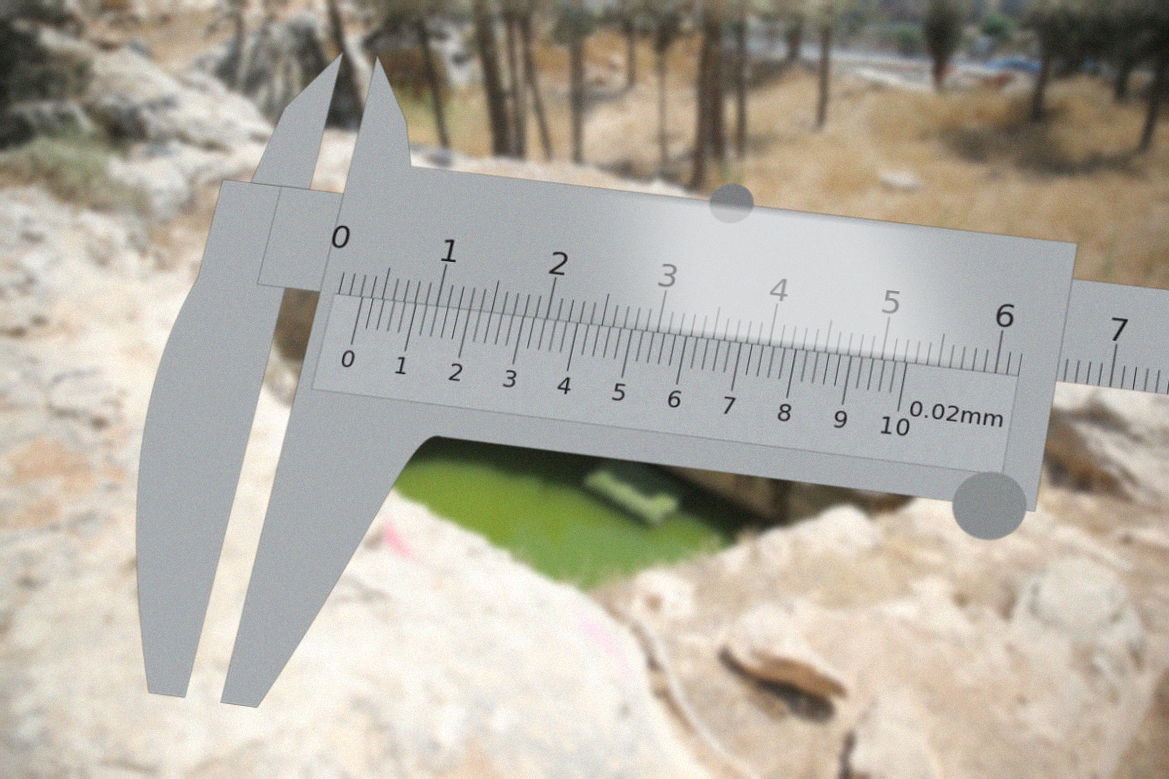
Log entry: 3.2 mm
